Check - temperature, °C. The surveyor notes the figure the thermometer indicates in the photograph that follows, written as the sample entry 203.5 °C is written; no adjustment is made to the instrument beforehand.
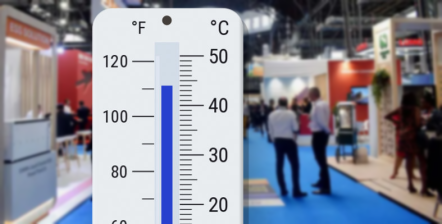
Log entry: 44 °C
